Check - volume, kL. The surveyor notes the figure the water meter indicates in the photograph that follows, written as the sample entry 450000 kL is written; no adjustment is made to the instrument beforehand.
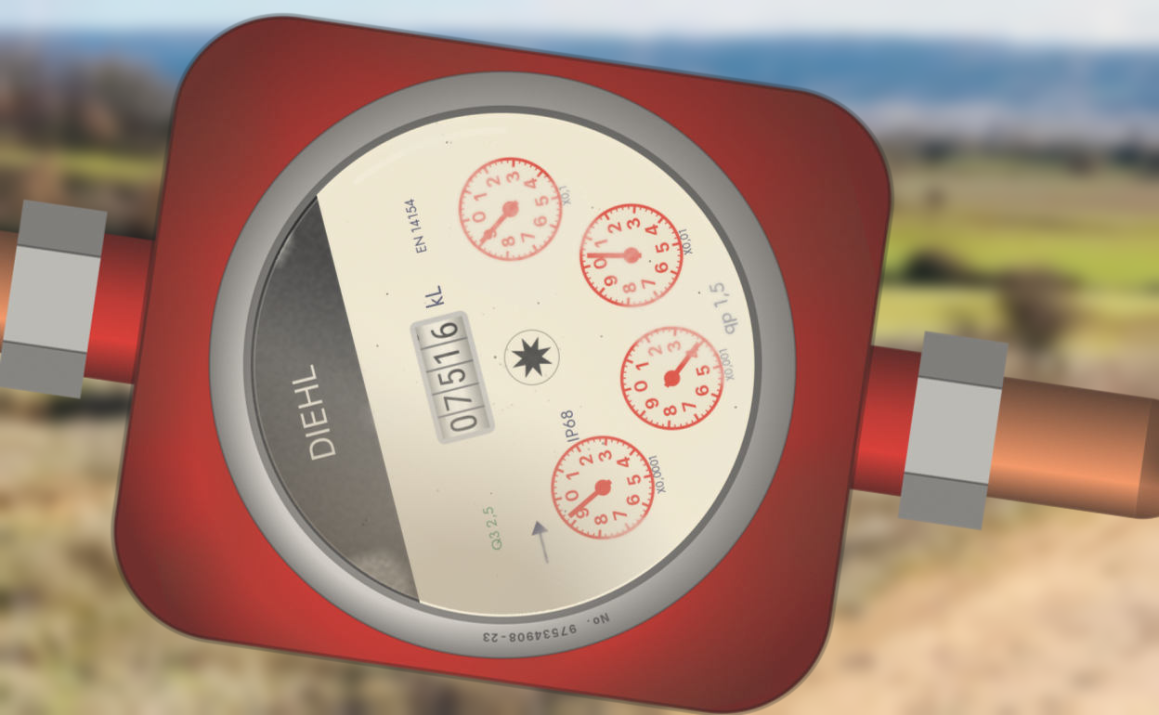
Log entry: 7515.9039 kL
